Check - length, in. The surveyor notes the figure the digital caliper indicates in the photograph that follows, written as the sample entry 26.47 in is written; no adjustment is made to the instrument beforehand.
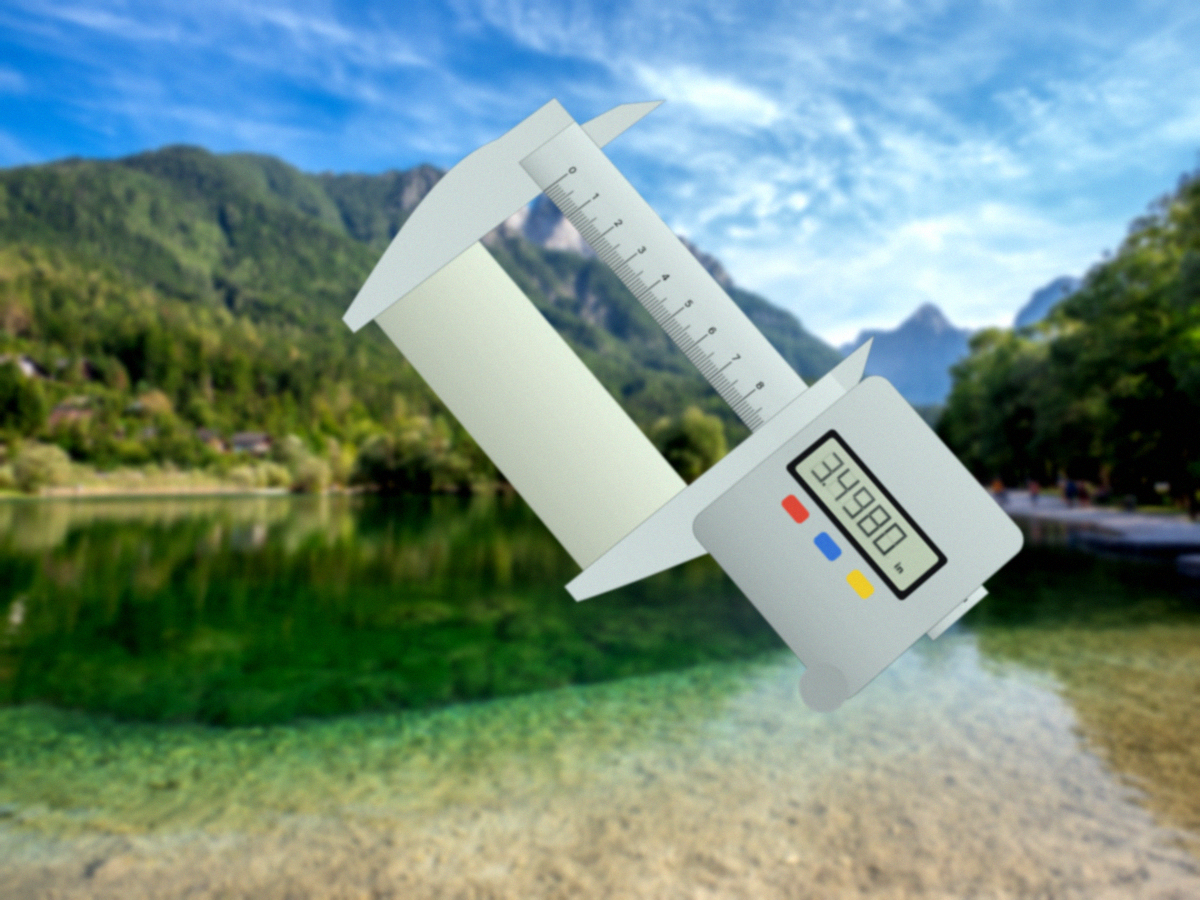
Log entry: 3.4980 in
